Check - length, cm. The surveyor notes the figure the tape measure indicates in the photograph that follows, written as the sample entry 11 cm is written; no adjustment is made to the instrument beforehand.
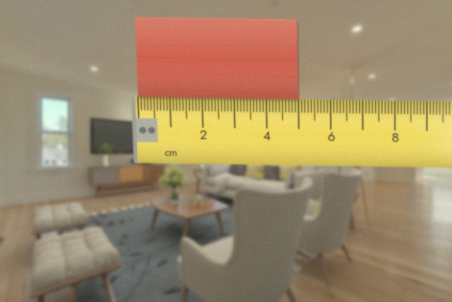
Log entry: 5 cm
